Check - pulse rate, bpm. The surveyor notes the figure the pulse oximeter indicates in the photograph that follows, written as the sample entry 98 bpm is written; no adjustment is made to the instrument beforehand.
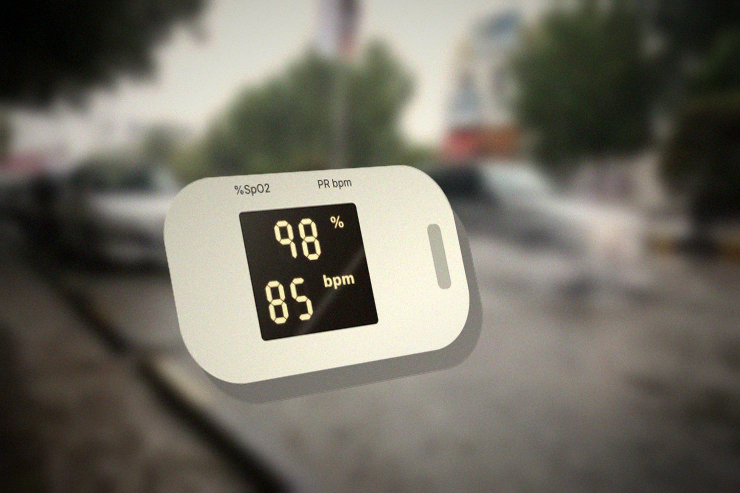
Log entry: 85 bpm
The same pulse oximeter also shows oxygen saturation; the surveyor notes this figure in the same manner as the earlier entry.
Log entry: 98 %
